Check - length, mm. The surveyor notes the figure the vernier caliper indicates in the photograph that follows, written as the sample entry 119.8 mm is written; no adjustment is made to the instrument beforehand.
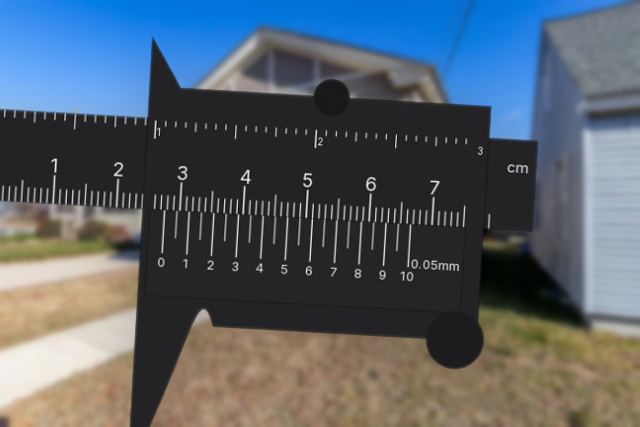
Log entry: 27.6 mm
